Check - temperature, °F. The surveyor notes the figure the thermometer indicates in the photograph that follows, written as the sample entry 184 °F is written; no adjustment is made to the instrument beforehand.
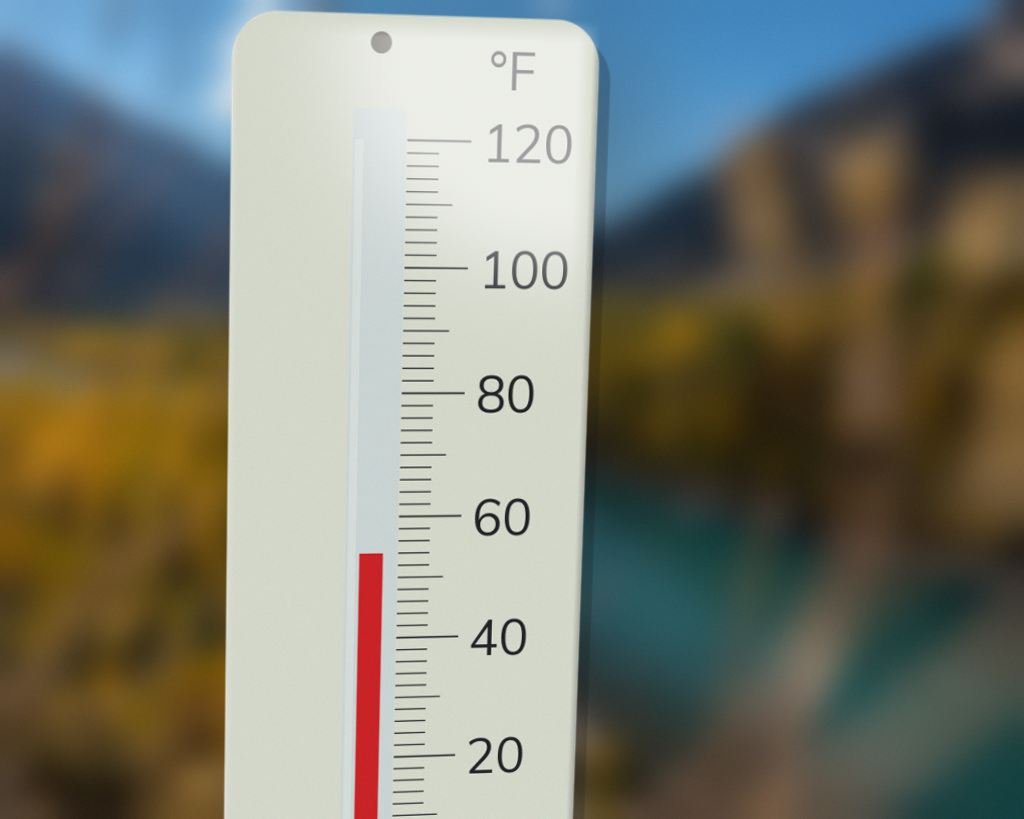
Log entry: 54 °F
